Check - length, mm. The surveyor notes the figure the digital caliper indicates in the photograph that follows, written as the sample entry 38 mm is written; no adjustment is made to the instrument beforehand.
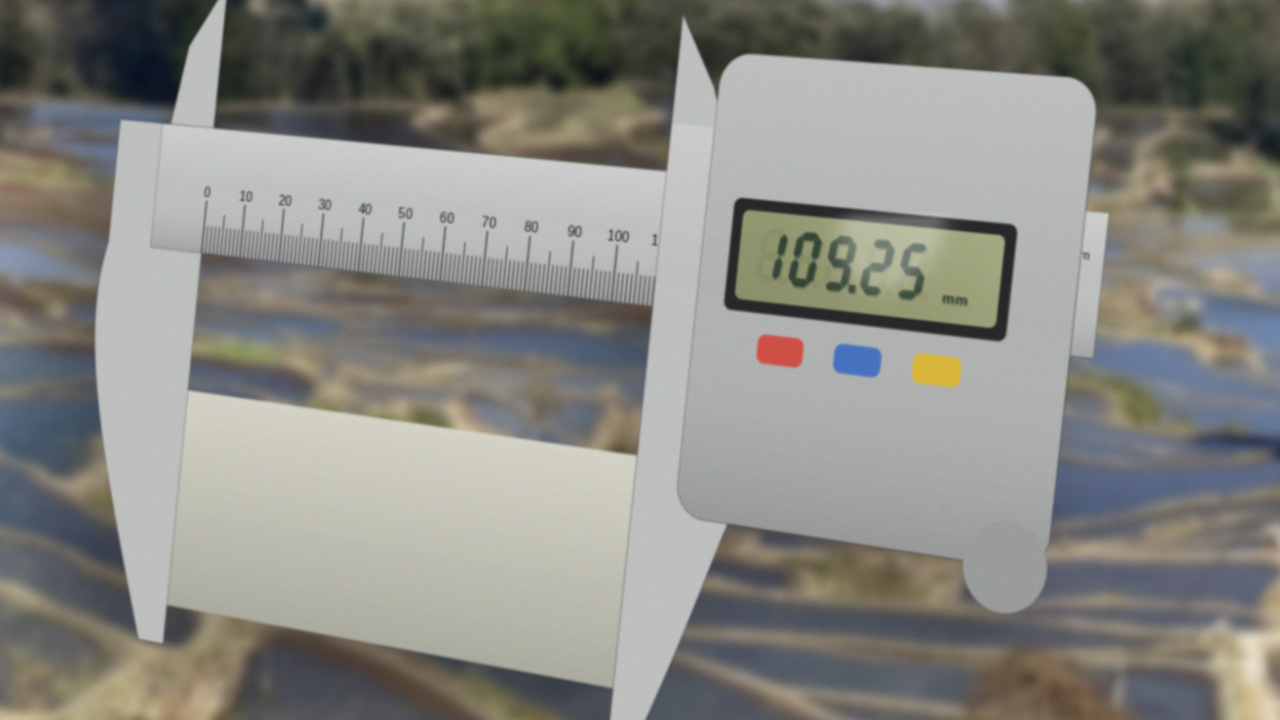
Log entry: 109.25 mm
